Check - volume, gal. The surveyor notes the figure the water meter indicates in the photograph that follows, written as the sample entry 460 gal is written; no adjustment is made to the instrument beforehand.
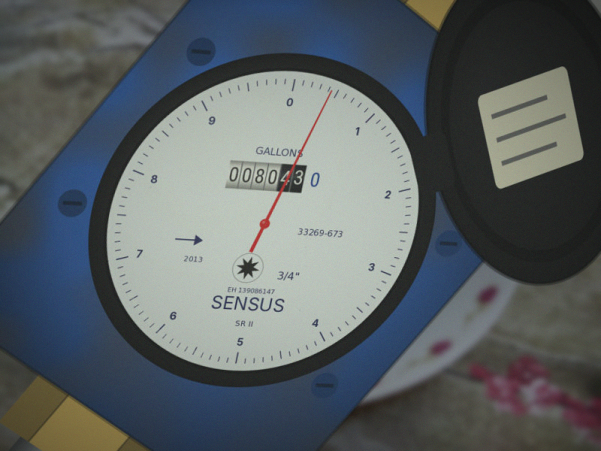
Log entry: 80430.4 gal
